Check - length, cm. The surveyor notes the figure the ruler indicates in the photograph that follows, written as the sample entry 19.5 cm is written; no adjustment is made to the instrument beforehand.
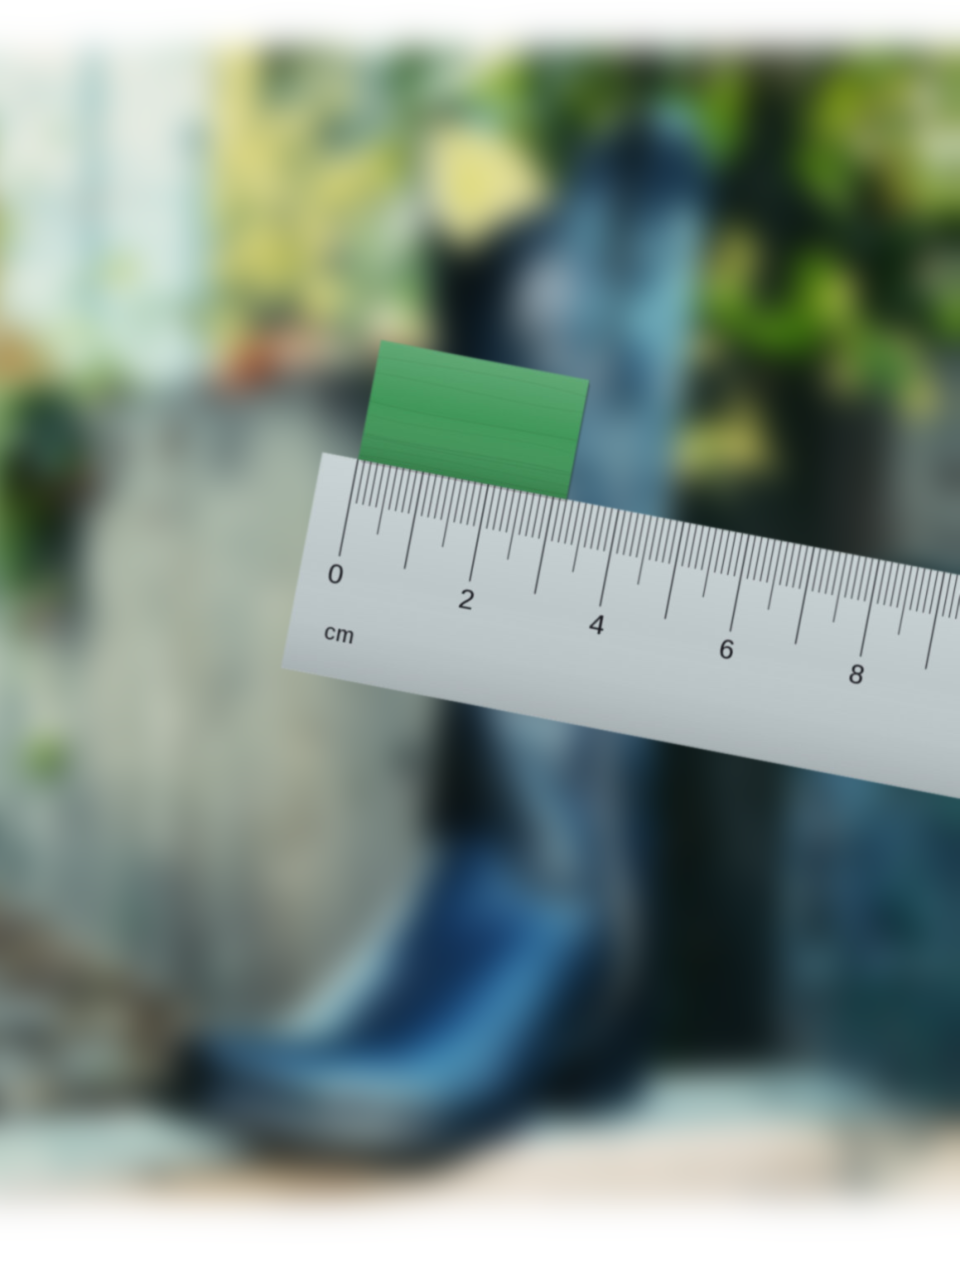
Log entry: 3.2 cm
